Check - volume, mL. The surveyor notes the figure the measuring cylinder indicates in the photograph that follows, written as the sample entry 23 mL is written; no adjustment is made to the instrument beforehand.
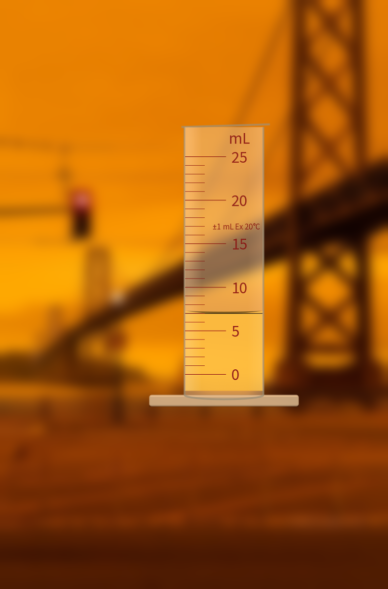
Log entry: 7 mL
